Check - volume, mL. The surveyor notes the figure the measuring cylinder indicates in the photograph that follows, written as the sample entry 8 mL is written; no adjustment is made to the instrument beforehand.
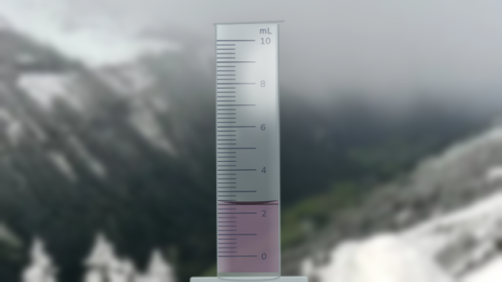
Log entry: 2.4 mL
